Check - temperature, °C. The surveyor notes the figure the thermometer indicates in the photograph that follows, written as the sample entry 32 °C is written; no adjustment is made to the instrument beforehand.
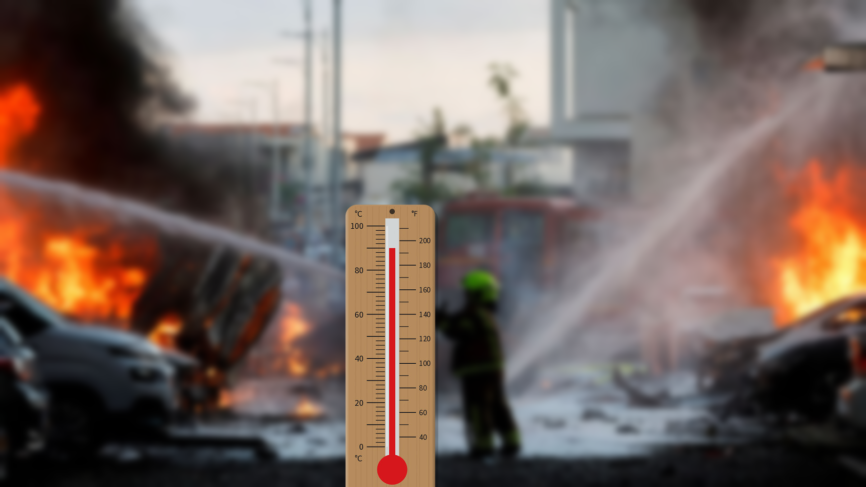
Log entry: 90 °C
